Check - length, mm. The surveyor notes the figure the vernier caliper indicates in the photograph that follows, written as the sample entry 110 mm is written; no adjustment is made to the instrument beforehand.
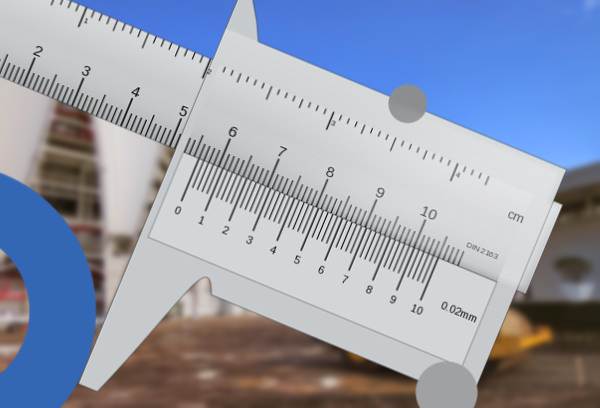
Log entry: 56.0 mm
